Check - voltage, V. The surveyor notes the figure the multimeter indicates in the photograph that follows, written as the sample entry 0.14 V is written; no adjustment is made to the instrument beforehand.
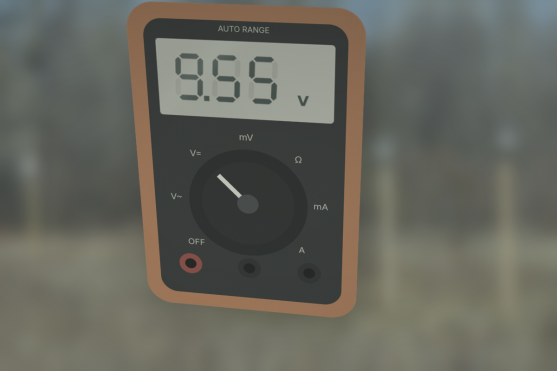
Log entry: 9.55 V
